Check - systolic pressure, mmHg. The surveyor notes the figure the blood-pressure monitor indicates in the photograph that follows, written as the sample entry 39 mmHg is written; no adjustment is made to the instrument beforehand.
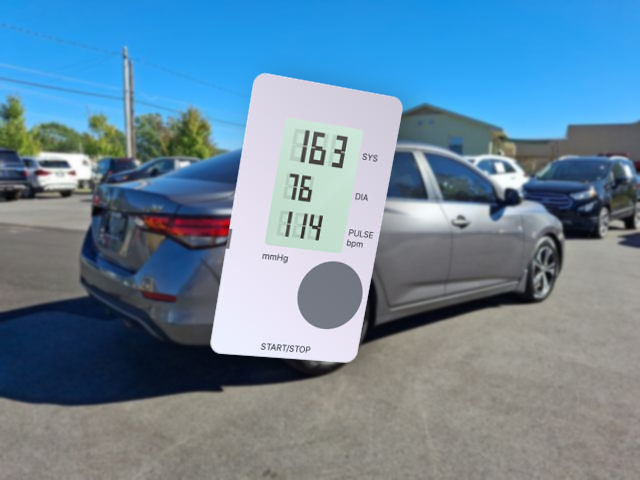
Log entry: 163 mmHg
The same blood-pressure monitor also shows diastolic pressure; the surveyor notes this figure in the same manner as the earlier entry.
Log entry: 76 mmHg
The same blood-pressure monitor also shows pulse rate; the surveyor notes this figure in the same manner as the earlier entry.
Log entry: 114 bpm
